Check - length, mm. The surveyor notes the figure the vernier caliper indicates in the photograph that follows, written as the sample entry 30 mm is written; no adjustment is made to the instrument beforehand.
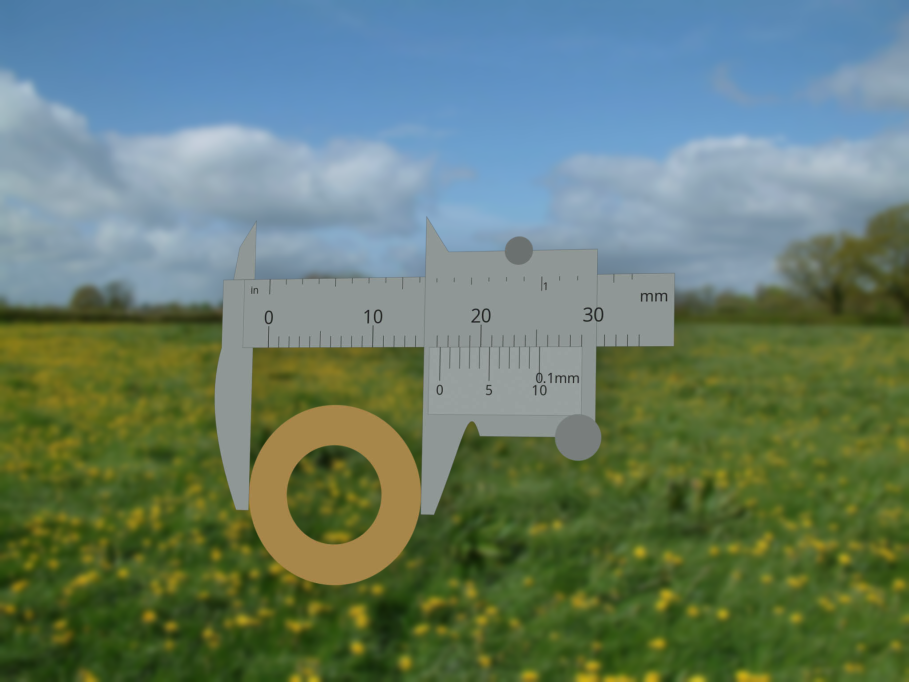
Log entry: 16.3 mm
